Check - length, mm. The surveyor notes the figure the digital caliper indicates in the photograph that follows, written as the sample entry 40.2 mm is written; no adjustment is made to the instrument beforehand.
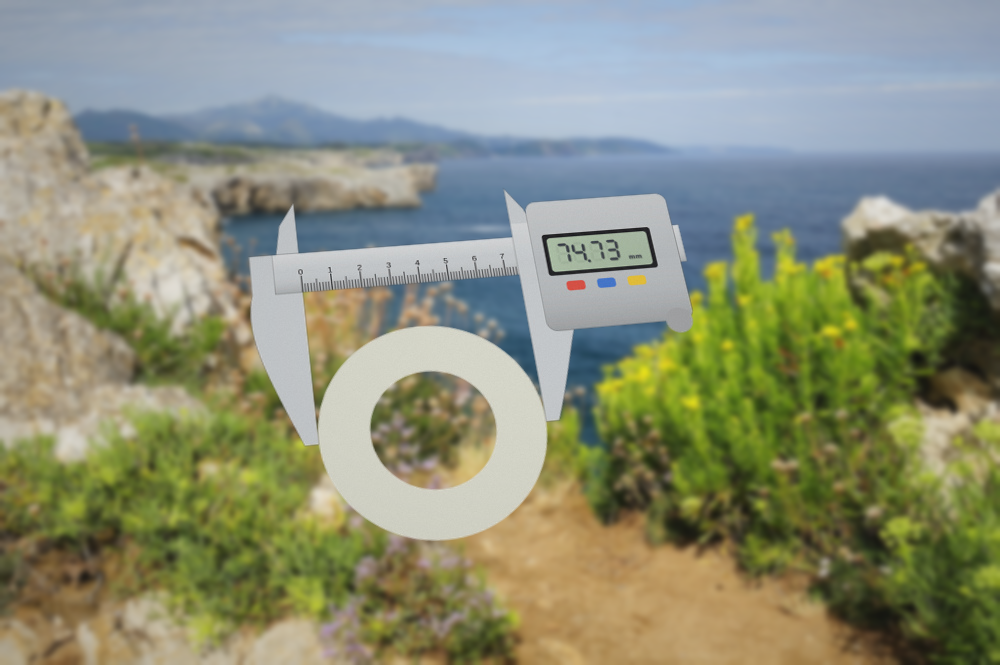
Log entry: 74.73 mm
